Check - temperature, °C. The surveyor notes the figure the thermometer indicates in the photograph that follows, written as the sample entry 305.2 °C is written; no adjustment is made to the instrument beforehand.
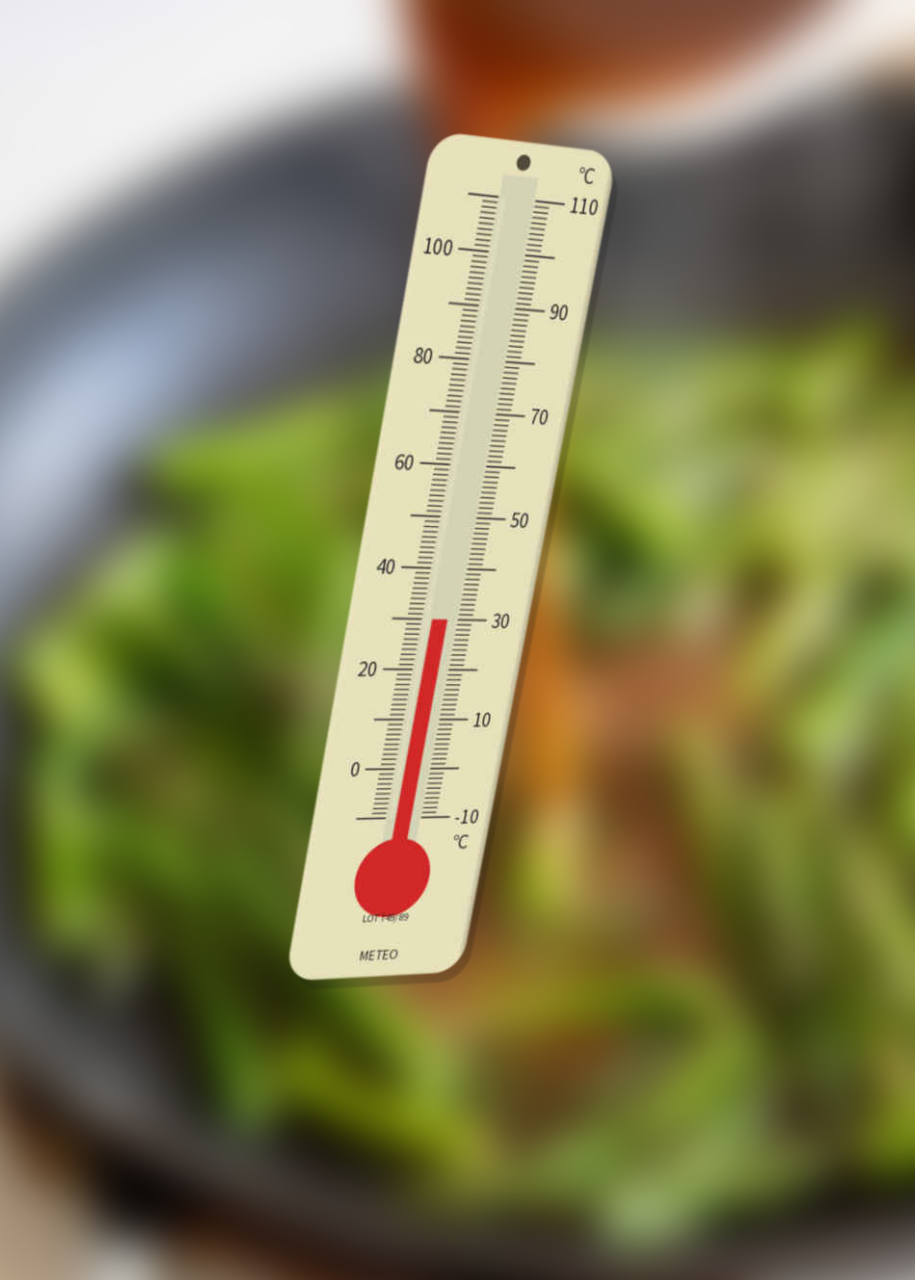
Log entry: 30 °C
